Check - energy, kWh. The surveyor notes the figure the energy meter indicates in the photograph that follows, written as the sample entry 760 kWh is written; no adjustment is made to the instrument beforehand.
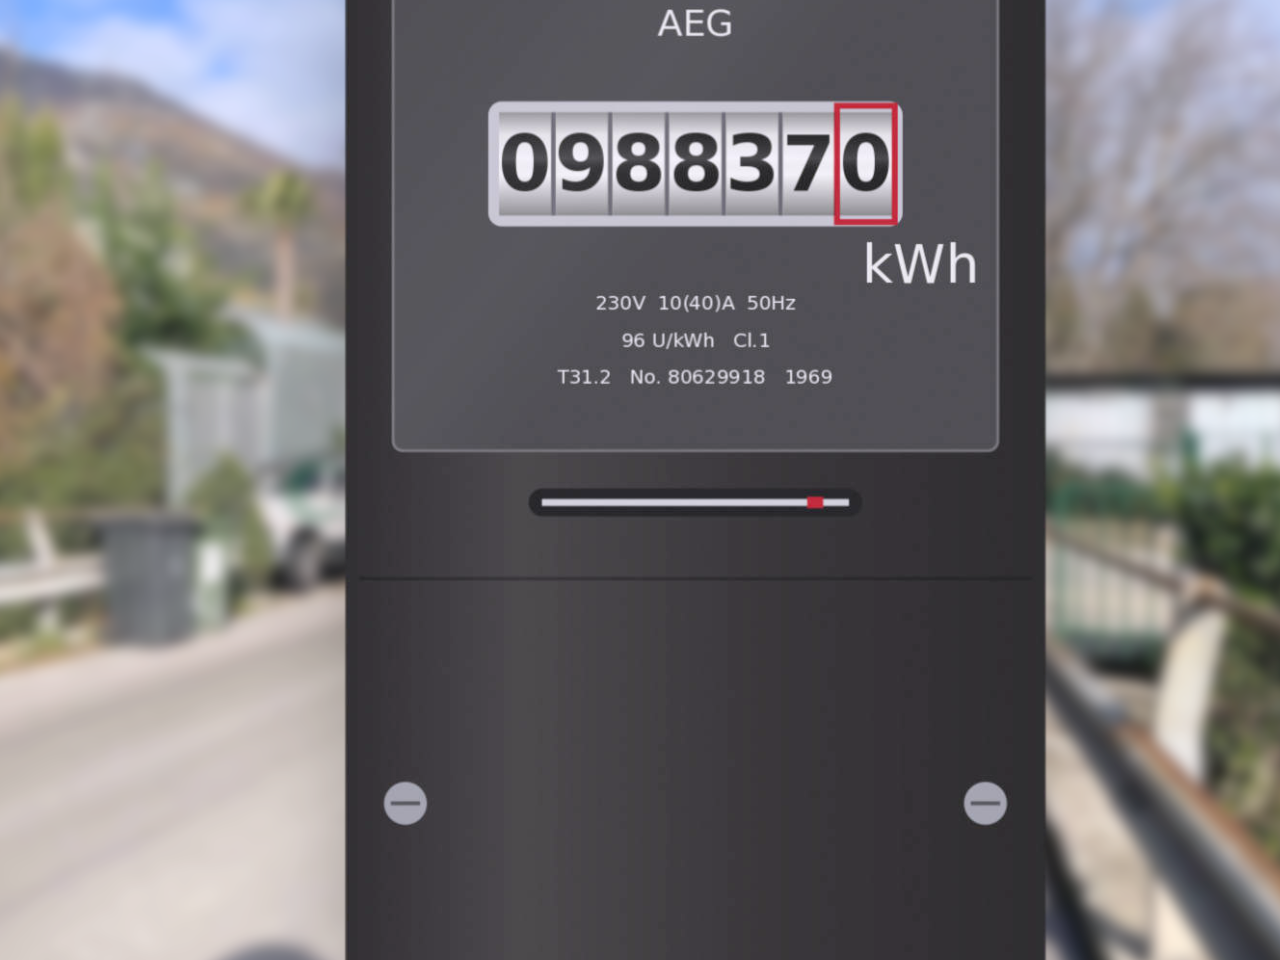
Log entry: 98837.0 kWh
